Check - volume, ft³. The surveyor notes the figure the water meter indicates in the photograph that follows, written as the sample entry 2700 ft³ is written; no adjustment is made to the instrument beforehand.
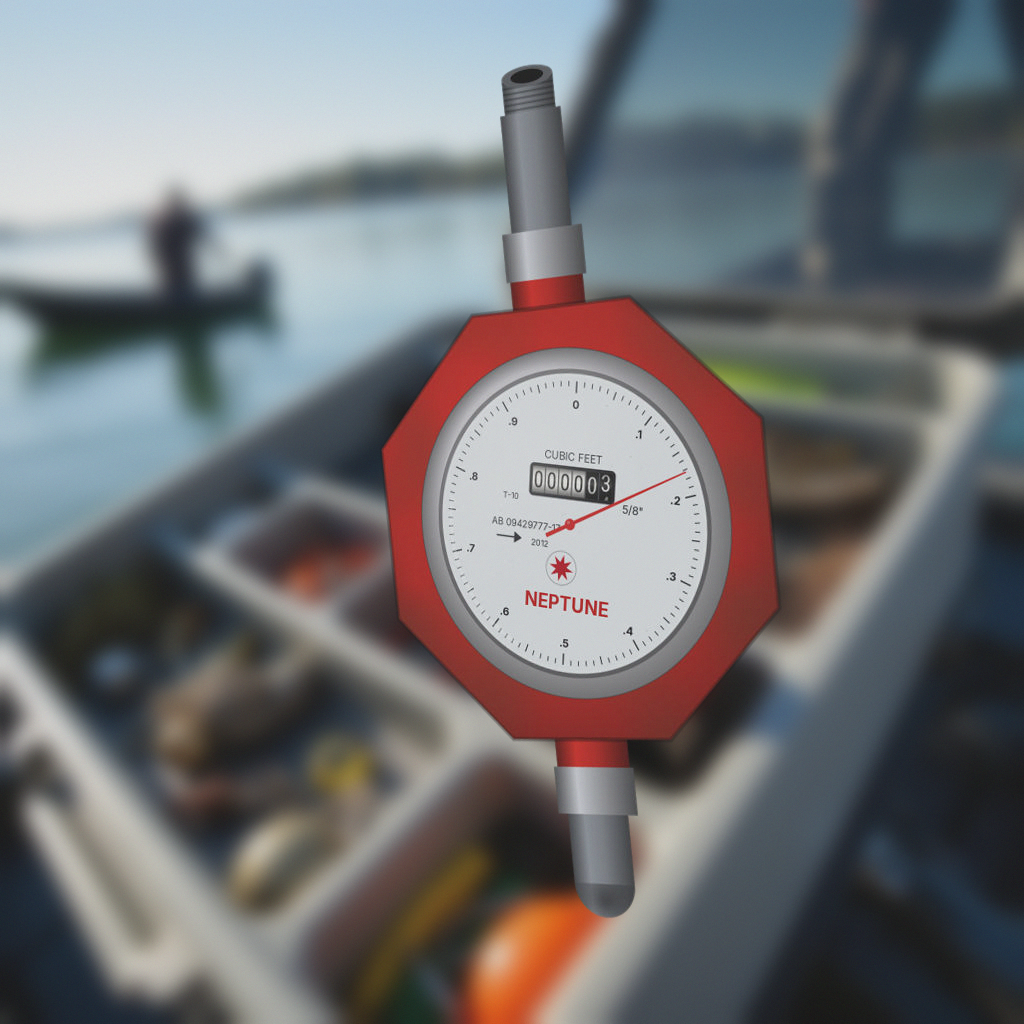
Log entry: 3.17 ft³
